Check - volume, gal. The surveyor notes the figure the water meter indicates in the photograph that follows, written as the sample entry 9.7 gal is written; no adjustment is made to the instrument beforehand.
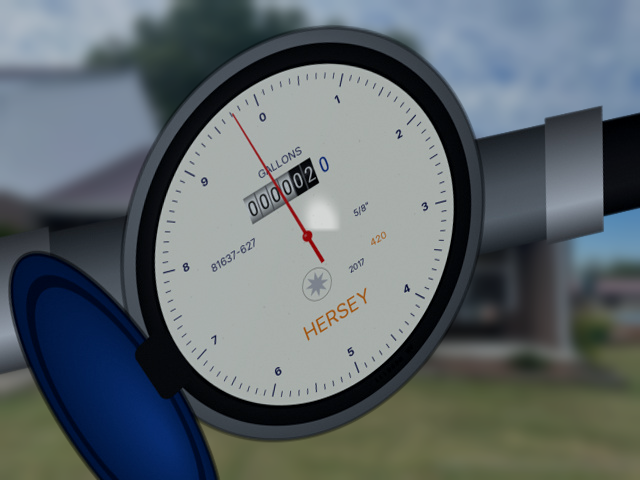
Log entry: 19.7 gal
